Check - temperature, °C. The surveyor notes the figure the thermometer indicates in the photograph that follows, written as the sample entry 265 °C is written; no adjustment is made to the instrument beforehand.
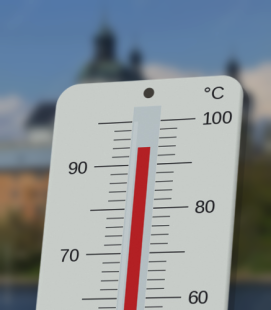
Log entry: 94 °C
